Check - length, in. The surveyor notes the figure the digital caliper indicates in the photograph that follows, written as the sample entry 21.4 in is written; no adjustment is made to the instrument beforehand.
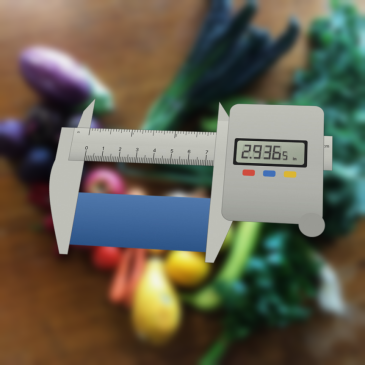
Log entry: 2.9365 in
